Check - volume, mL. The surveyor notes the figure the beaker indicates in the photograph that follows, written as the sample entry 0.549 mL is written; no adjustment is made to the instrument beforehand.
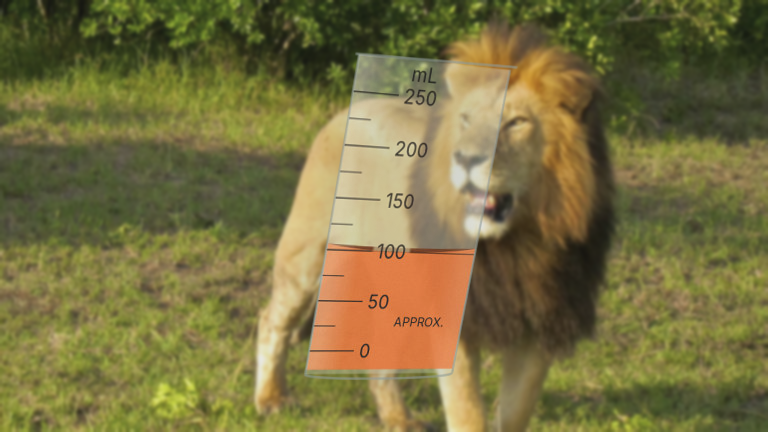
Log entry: 100 mL
